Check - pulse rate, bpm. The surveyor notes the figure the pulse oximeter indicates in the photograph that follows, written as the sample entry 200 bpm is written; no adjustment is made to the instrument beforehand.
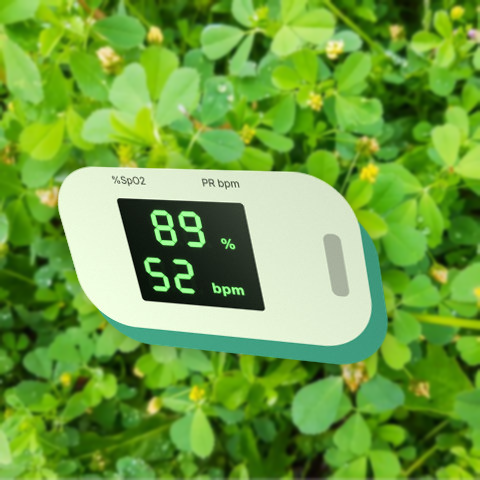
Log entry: 52 bpm
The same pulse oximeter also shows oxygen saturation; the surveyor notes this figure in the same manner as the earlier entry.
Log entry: 89 %
